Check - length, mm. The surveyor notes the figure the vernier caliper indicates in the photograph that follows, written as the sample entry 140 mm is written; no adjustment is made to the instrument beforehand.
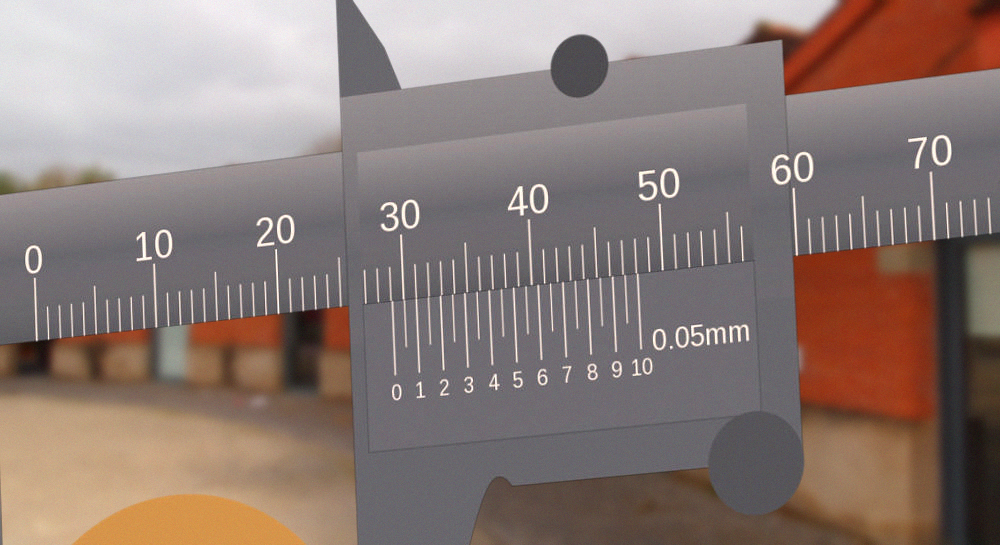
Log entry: 29.1 mm
